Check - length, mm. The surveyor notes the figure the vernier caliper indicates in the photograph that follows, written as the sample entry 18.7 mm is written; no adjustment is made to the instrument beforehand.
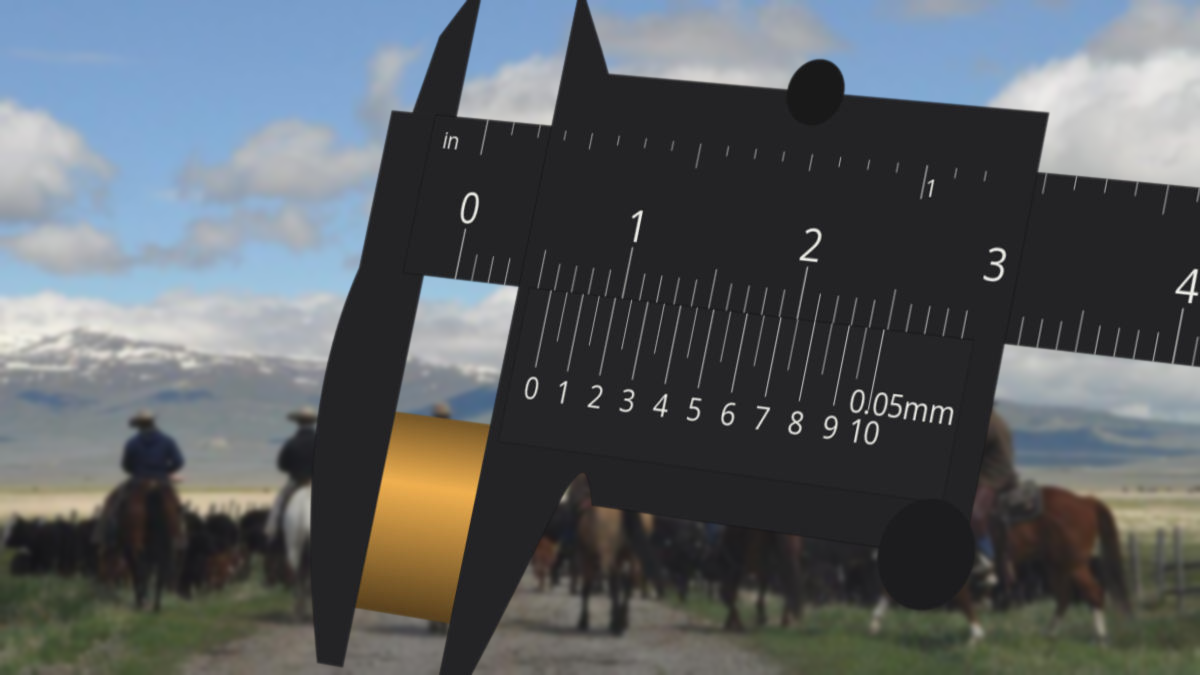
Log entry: 5.8 mm
